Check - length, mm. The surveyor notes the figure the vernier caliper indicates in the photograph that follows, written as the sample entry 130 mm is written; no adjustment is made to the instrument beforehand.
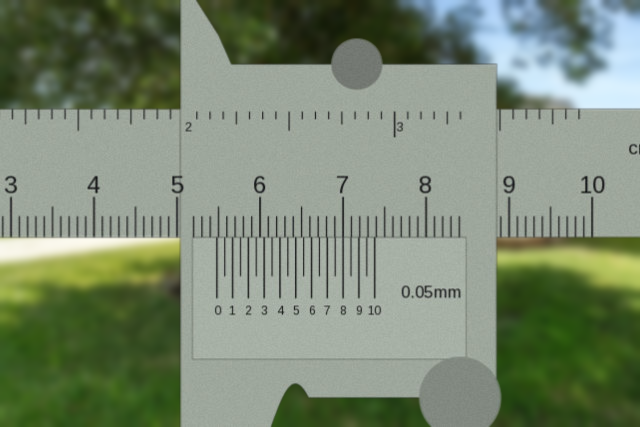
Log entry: 54.8 mm
